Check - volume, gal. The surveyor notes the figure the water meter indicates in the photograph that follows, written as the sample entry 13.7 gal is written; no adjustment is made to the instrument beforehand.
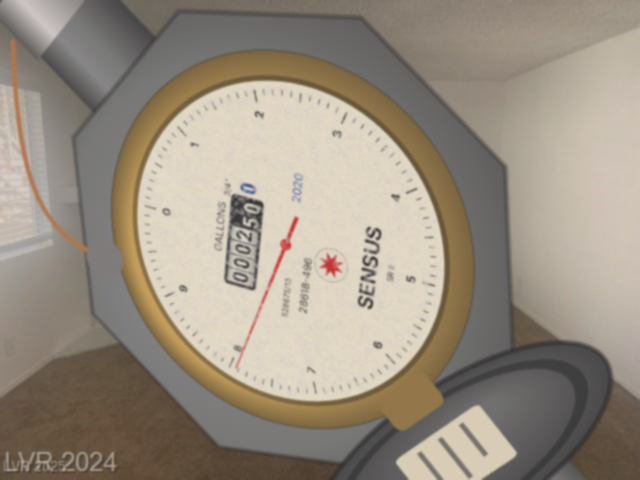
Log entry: 2497.9 gal
